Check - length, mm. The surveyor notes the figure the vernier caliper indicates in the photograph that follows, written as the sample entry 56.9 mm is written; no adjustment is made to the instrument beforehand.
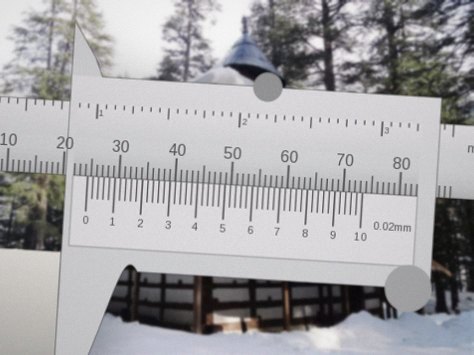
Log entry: 24.4 mm
